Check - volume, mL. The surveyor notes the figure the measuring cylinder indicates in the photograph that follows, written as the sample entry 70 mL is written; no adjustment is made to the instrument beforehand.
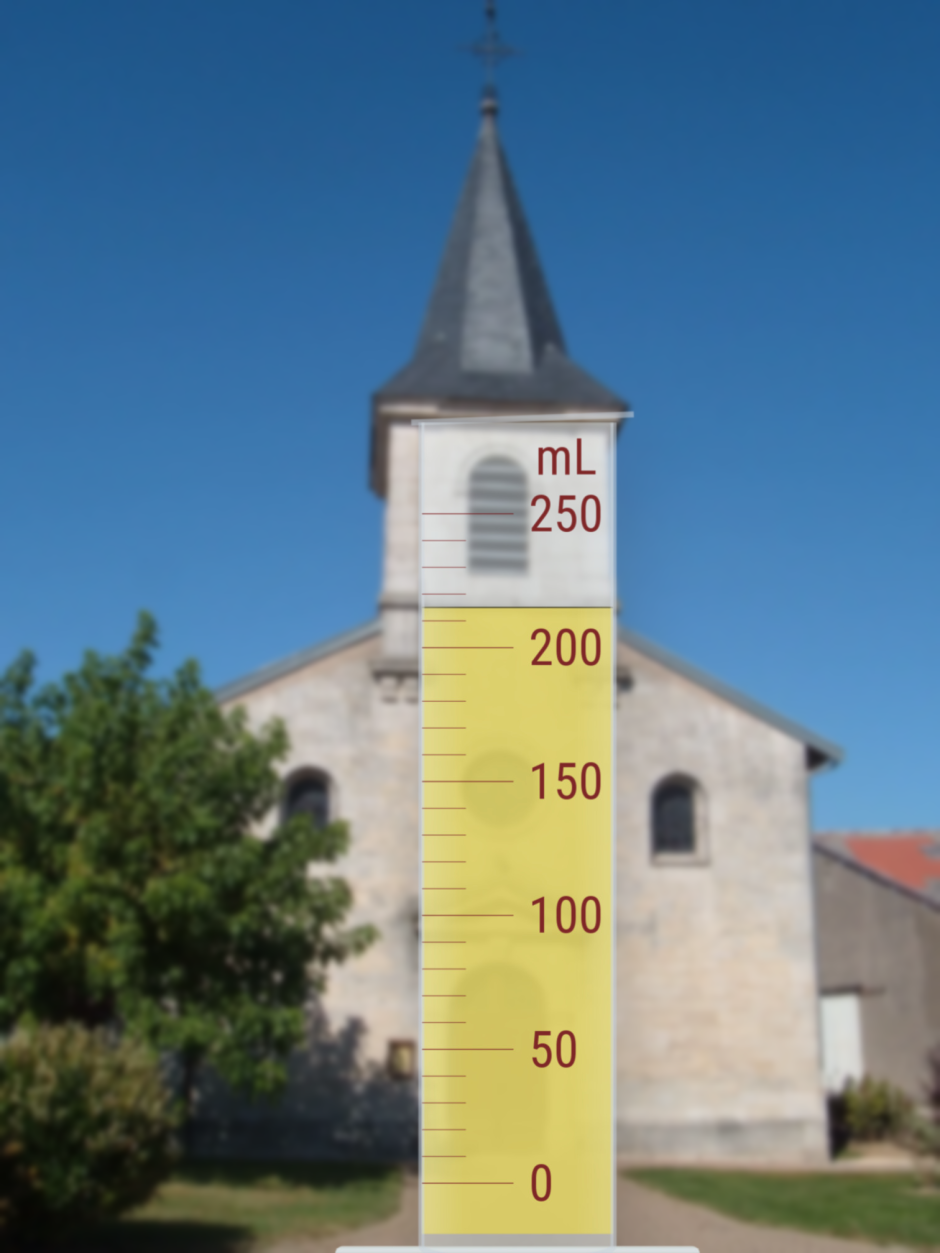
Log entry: 215 mL
